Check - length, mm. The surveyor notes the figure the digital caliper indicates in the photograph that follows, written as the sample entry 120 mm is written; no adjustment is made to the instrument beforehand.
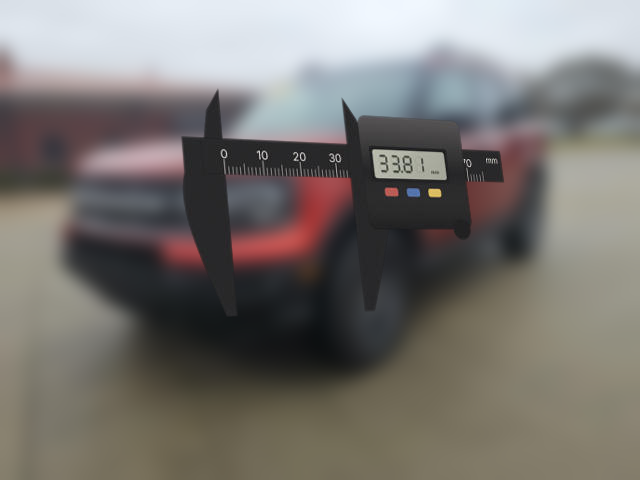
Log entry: 33.81 mm
